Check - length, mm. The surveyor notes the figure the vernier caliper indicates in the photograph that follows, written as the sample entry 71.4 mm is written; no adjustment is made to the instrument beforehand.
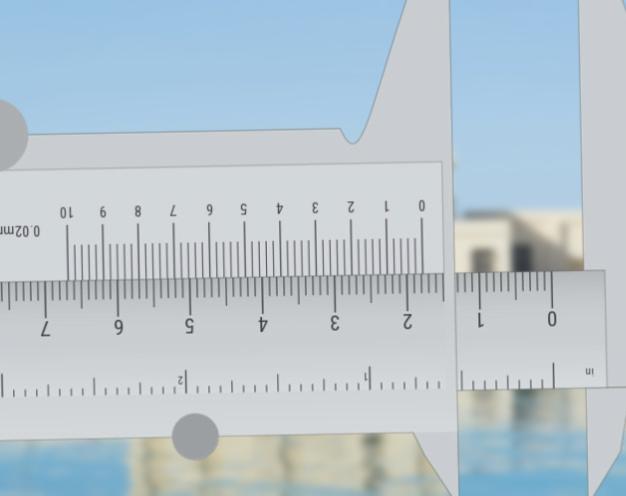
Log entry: 17.8 mm
